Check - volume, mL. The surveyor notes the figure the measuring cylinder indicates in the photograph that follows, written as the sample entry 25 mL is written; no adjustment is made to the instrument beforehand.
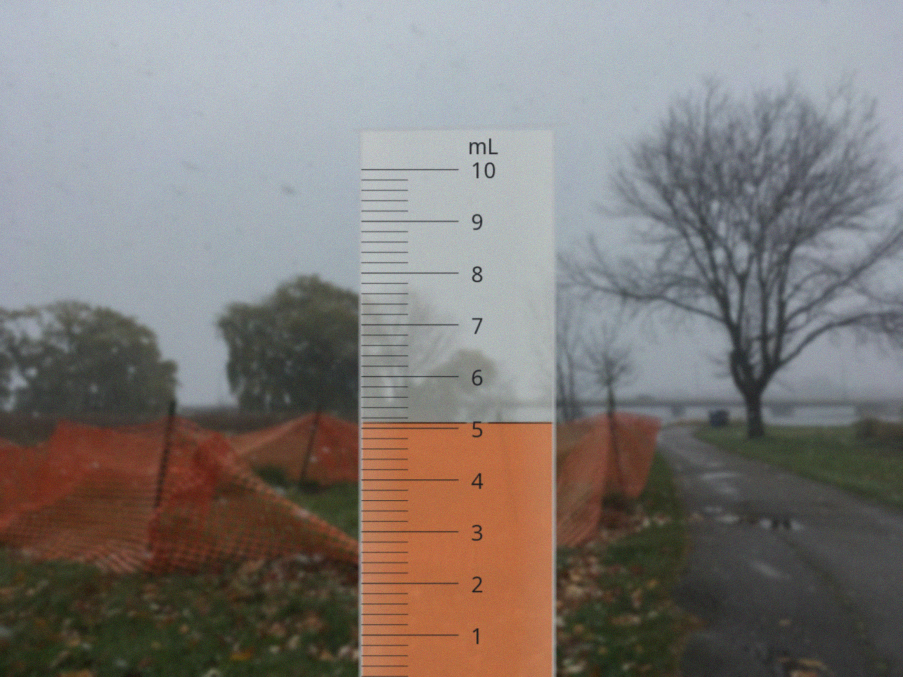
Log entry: 5.1 mL
